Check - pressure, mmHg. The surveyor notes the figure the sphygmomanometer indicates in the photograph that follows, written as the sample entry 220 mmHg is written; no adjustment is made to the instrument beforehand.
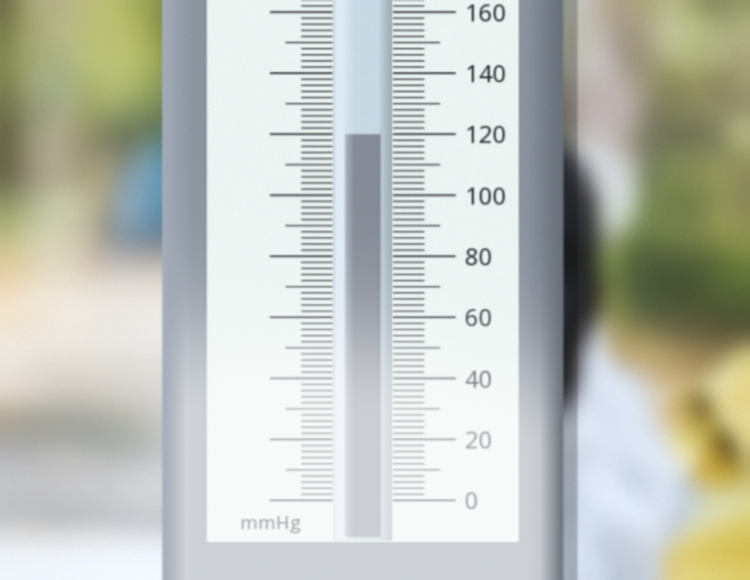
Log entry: 120 mmHg
